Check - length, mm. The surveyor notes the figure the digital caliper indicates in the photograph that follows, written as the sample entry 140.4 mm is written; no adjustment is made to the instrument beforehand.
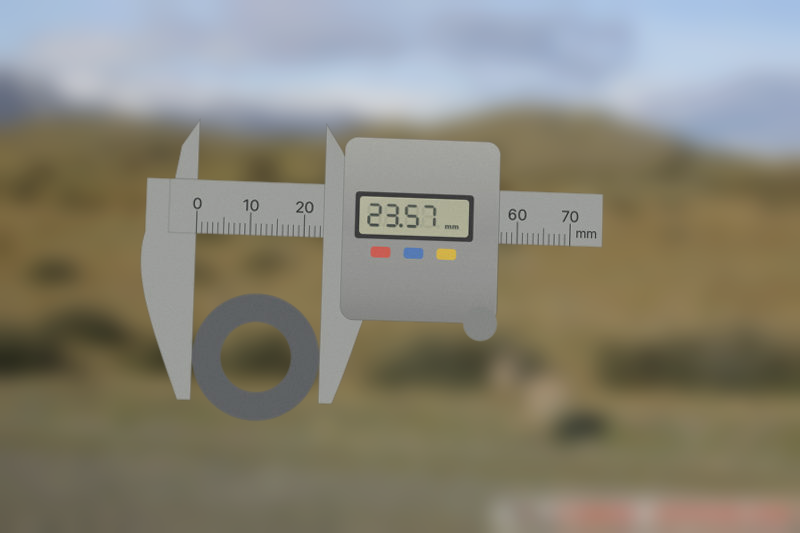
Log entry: 23.57 mm
